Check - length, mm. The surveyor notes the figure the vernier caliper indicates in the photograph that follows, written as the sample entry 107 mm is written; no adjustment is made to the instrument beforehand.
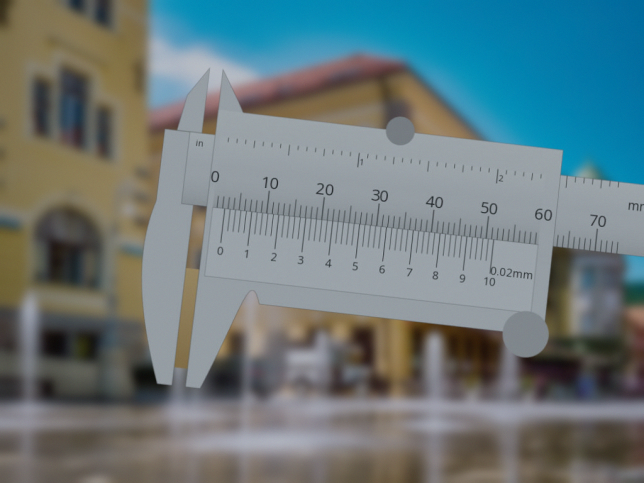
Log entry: 2.4 mm
